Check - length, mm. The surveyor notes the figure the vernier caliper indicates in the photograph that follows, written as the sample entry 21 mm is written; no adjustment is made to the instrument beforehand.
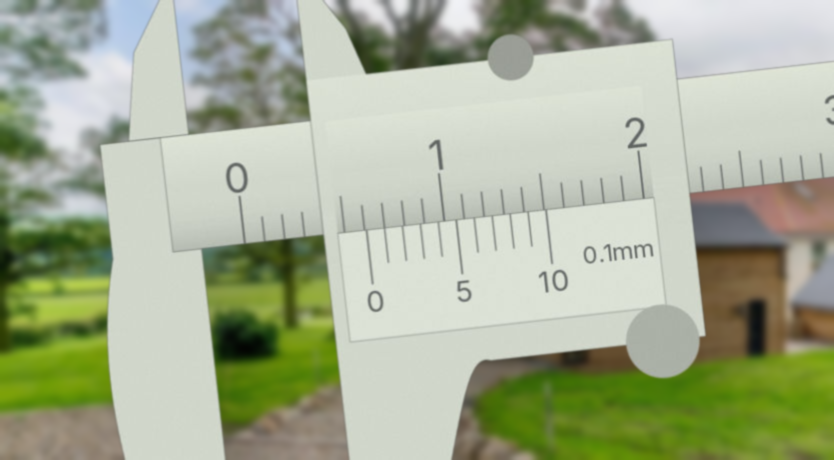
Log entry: 6.1 mm
